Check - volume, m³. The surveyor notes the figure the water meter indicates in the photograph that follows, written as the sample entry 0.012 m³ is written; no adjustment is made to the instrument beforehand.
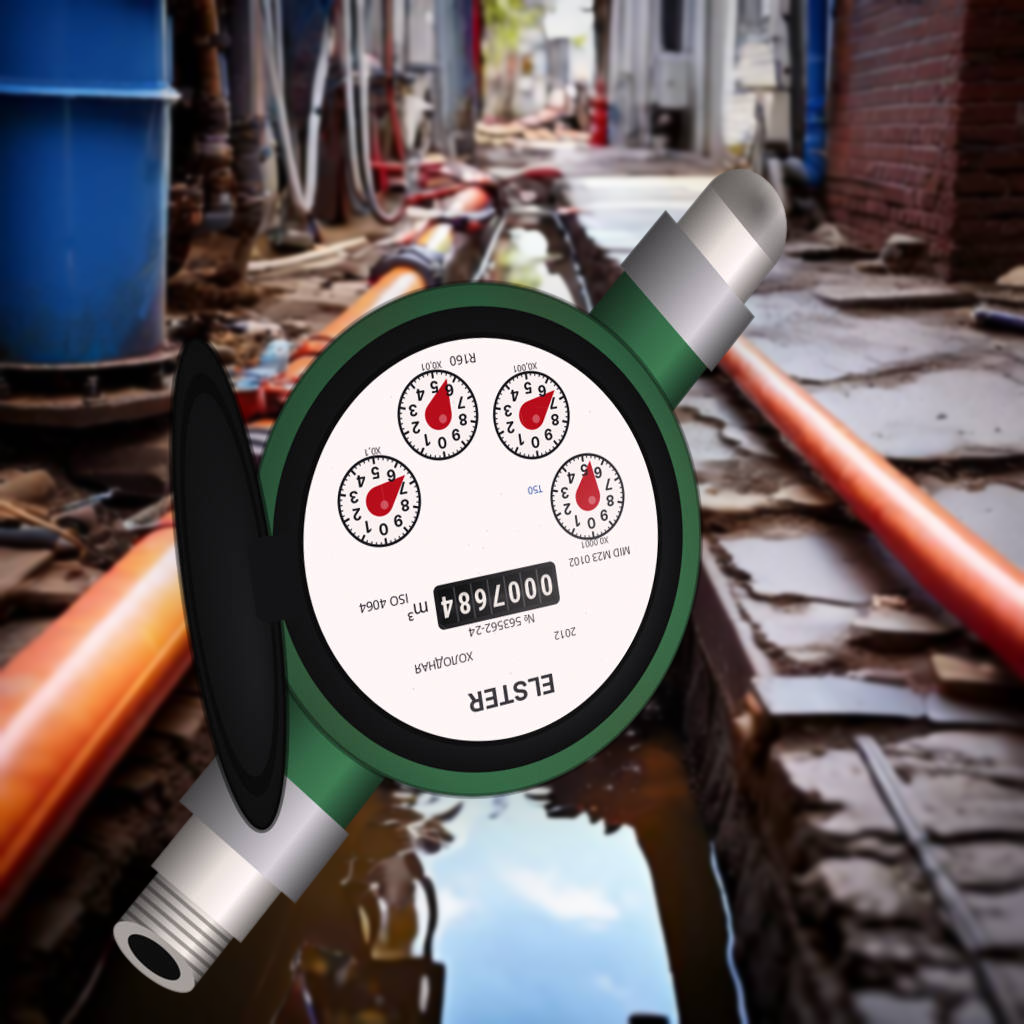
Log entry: 7684.6565 m³
